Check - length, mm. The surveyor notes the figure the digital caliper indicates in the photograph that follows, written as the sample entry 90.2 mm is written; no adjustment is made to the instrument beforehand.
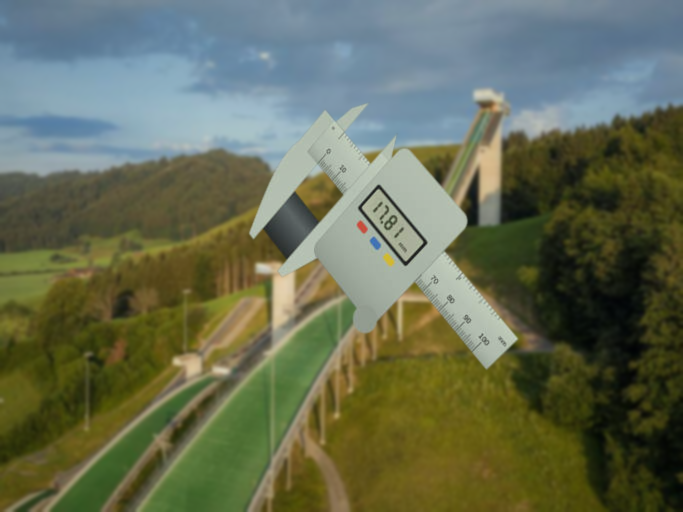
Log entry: 17.81 mm
